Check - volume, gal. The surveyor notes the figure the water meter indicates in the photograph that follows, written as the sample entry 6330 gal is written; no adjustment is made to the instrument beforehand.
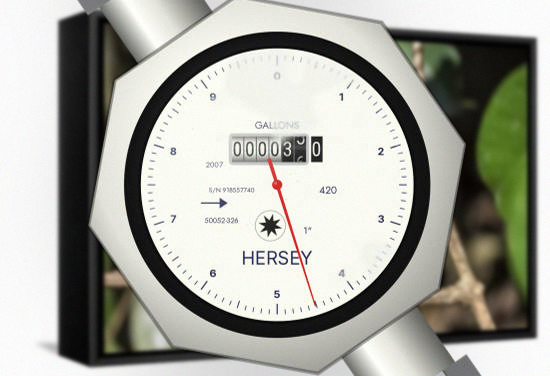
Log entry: 354.5 gal
